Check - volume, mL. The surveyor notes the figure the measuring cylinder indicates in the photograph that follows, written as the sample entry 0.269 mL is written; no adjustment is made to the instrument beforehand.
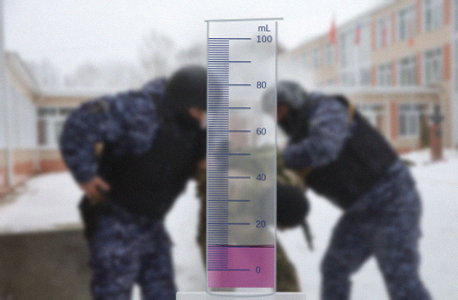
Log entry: 10 mL
